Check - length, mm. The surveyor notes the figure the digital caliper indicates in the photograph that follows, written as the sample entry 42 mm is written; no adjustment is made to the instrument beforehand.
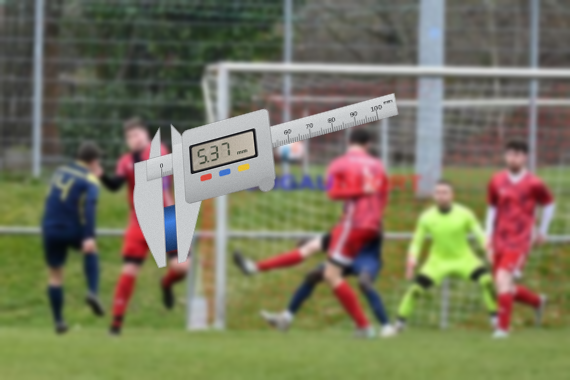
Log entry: 5.37 mm
